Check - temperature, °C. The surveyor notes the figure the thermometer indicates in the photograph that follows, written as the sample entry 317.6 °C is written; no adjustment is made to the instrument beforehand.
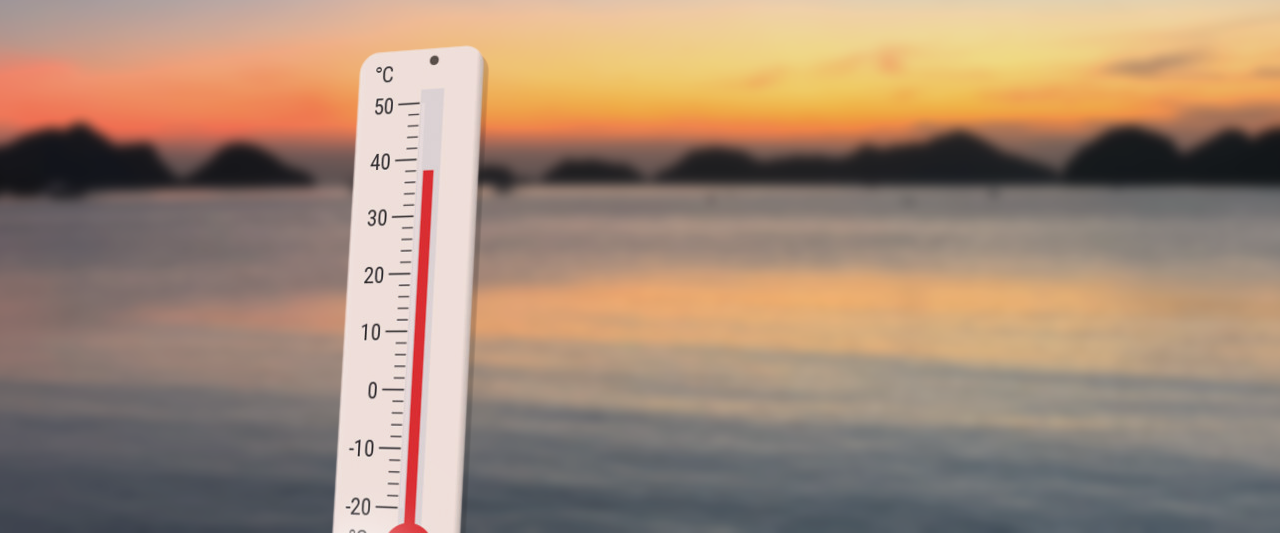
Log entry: 38 °C
